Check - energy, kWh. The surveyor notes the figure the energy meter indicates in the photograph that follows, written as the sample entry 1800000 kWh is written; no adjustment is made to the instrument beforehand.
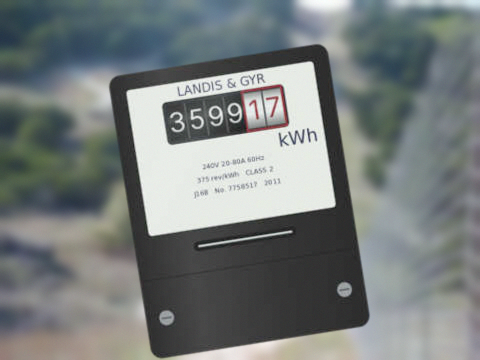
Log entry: 3599.17 kWh
